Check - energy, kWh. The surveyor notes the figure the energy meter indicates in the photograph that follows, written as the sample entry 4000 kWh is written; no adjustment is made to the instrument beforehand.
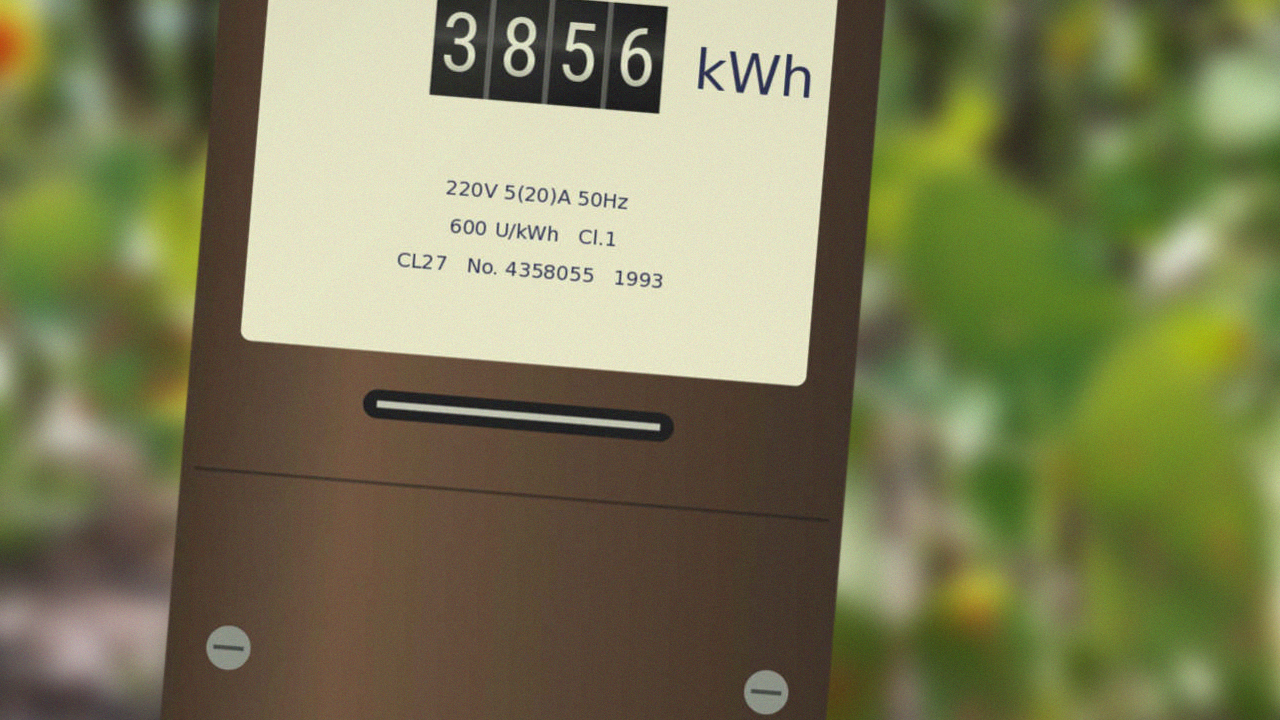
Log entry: 3856 kWh
